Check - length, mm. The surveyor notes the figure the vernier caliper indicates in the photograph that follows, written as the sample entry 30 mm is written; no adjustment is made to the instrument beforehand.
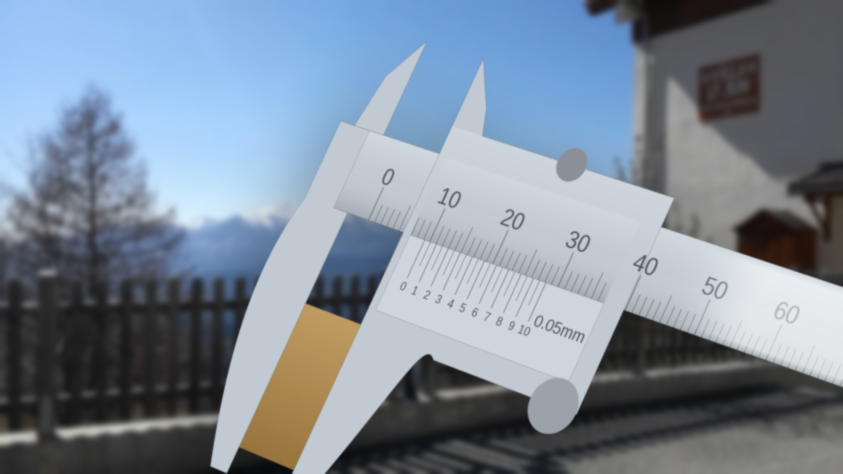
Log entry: 9.2 mm
